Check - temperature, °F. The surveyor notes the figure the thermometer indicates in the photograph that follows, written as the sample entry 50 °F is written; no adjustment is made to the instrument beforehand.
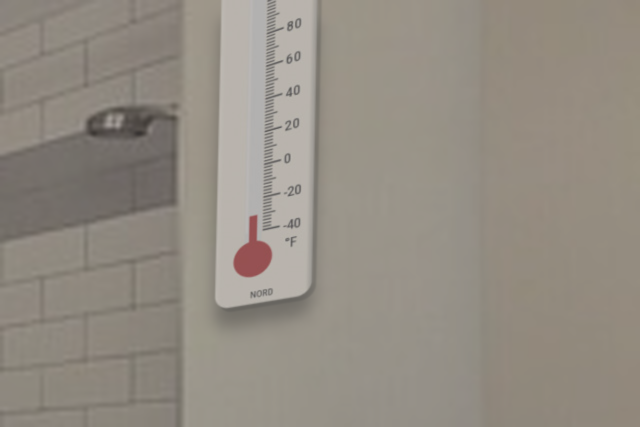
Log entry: -30 °F
